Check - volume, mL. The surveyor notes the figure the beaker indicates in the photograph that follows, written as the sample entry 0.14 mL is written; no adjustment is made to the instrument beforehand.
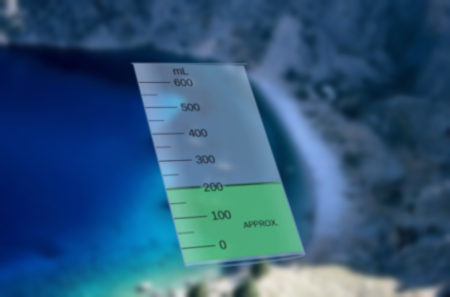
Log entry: 200 mL
